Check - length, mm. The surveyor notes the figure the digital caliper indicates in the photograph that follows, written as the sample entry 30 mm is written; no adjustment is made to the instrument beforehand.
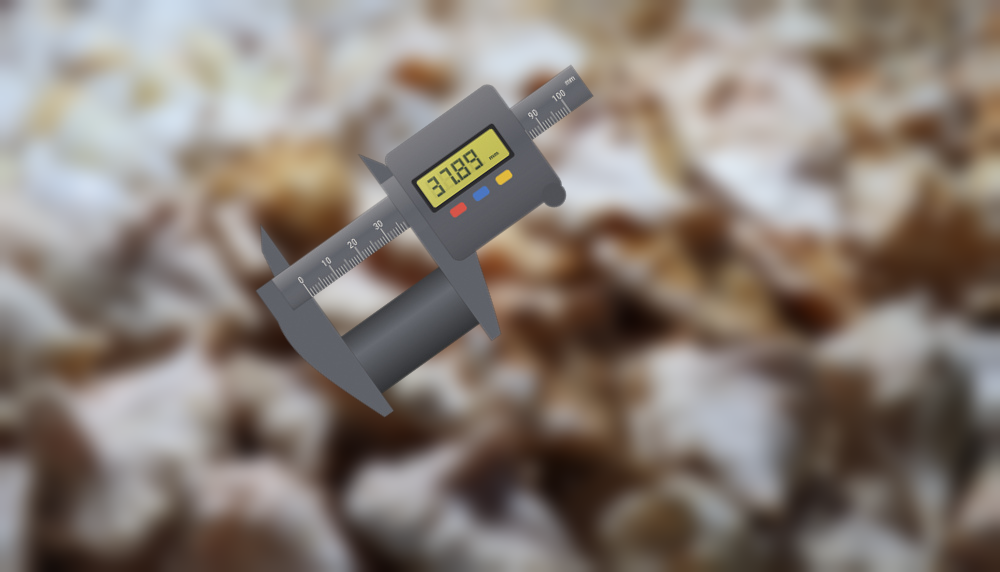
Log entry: 37.89 mm
